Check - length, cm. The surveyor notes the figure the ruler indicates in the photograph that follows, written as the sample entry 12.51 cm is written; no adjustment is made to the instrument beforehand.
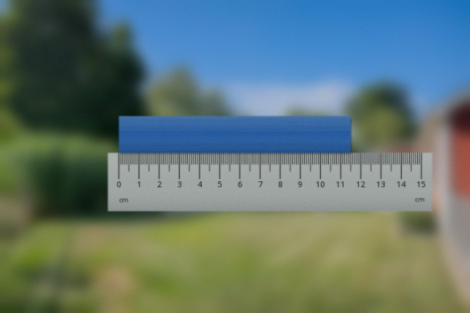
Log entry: 11.5 cm
